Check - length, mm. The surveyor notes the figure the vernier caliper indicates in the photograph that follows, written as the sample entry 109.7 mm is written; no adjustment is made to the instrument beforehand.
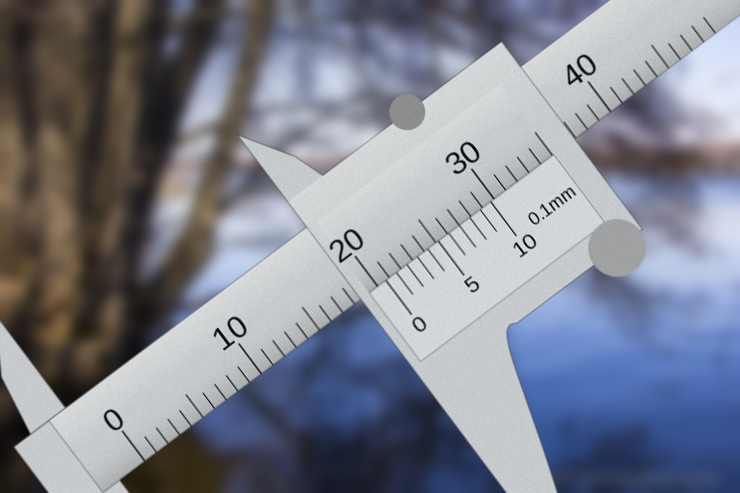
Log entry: 20.7 mm
